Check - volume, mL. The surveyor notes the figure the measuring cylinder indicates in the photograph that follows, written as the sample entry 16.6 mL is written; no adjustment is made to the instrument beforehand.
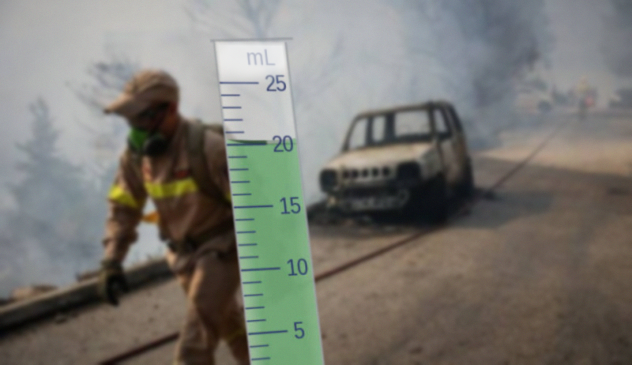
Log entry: 20 mL
